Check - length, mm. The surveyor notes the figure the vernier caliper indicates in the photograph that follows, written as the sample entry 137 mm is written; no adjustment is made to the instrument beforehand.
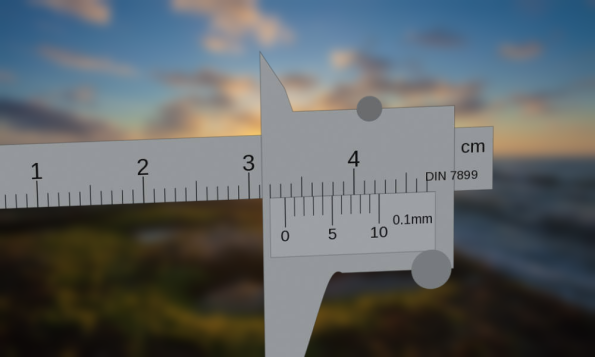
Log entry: 33.4 mm
